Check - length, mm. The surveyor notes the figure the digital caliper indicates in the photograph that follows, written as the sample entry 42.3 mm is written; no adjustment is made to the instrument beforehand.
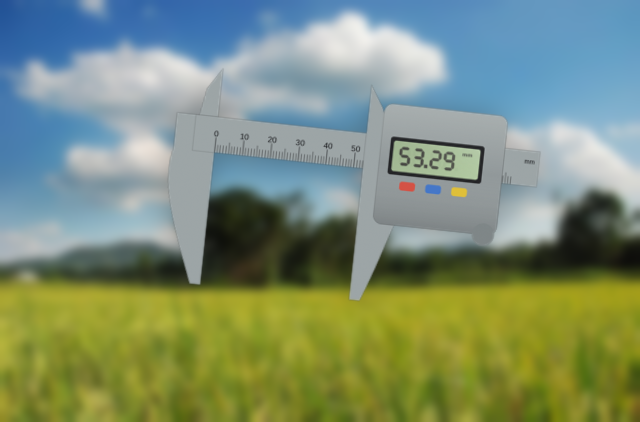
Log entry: 53.29 mm
